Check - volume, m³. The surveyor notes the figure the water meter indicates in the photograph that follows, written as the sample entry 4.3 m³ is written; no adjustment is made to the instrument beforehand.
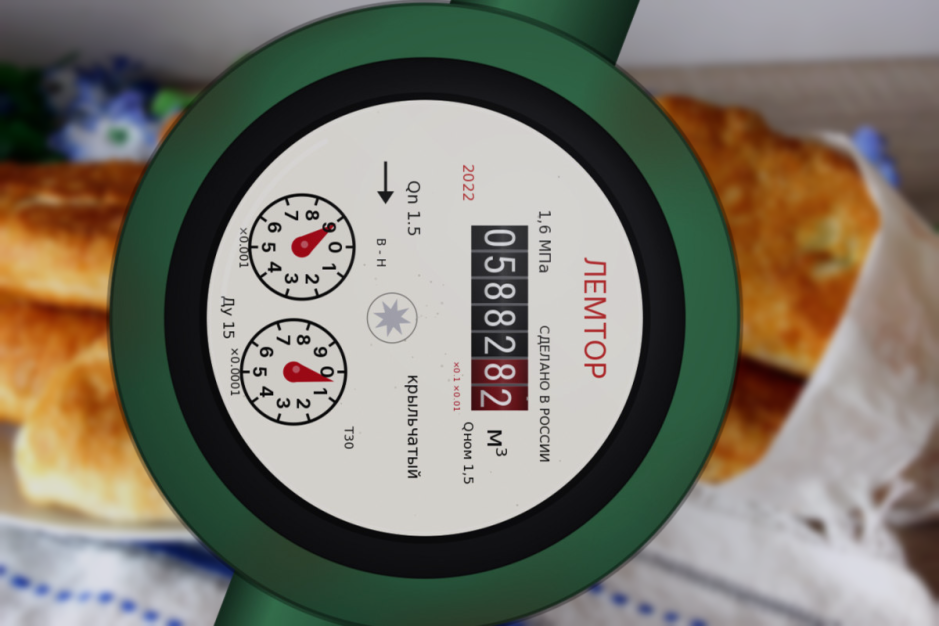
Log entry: 5882.8190 m³
